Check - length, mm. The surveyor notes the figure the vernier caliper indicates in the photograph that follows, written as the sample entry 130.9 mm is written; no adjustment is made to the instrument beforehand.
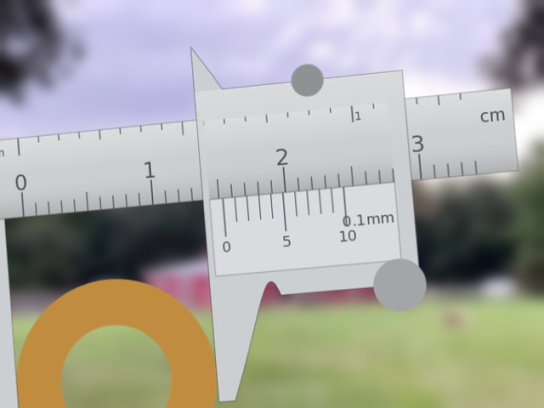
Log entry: 15.3 mm
